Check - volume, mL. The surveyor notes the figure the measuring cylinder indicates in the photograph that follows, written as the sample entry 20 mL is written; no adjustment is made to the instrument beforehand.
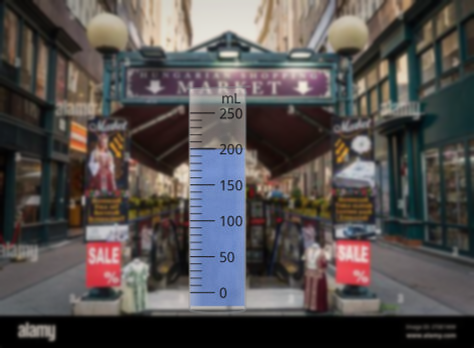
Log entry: 200 mL
